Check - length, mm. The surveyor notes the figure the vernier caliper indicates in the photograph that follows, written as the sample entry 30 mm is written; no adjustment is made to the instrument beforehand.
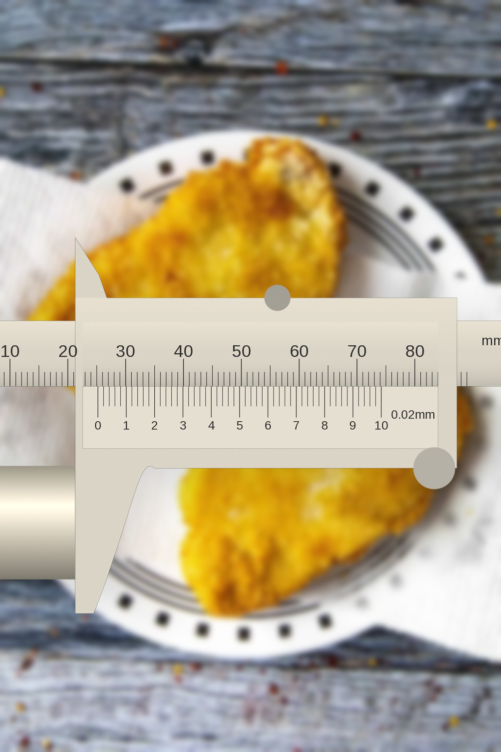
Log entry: 25.2 mm
